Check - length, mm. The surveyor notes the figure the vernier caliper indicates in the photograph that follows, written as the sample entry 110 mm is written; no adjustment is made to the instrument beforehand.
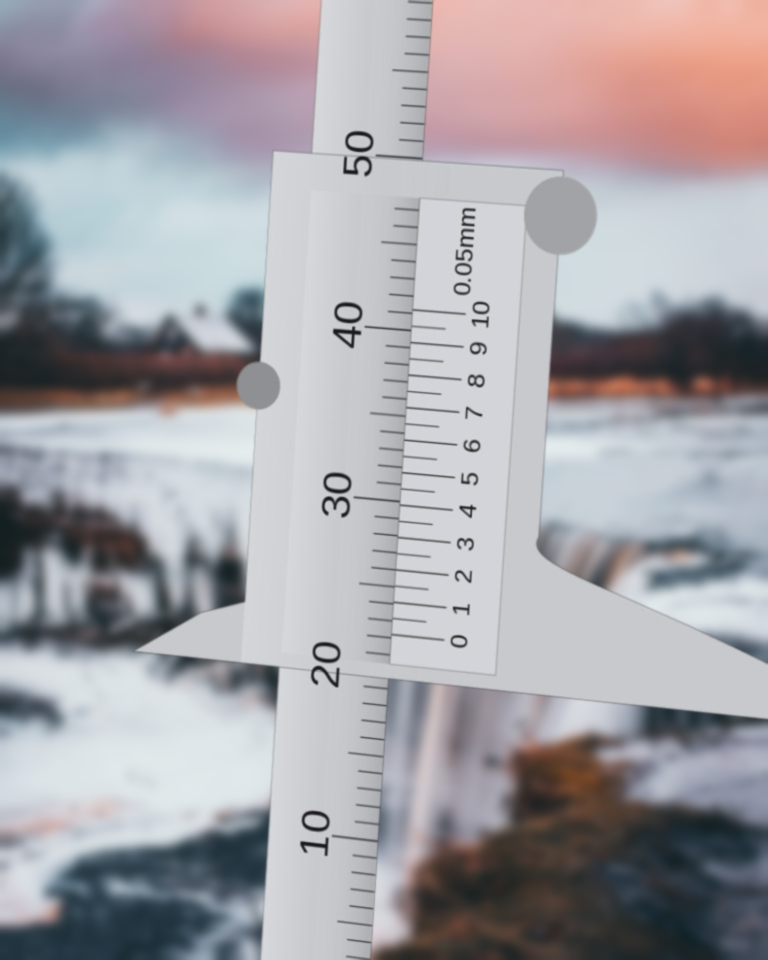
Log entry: 22.2 mm
